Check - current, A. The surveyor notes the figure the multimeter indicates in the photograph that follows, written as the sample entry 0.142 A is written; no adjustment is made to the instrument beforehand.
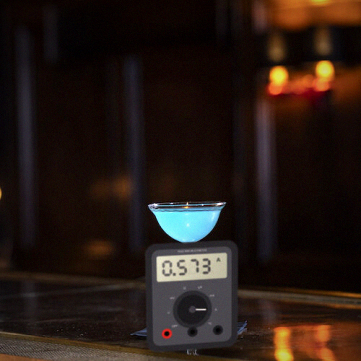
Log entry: 0.573 A
